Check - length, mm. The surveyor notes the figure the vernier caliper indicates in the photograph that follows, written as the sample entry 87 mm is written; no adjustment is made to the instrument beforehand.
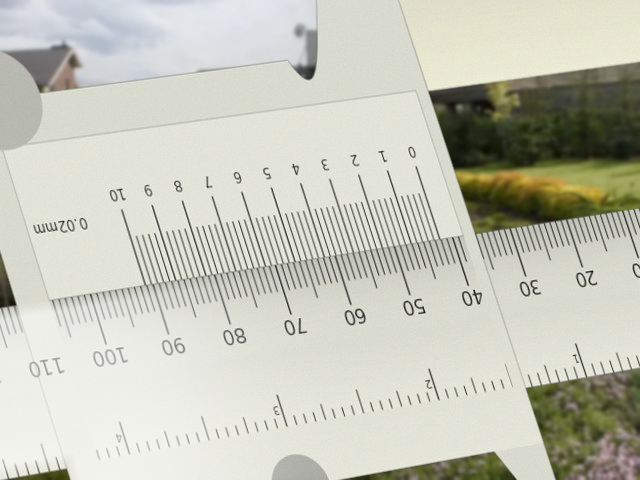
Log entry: 42.2 mm
